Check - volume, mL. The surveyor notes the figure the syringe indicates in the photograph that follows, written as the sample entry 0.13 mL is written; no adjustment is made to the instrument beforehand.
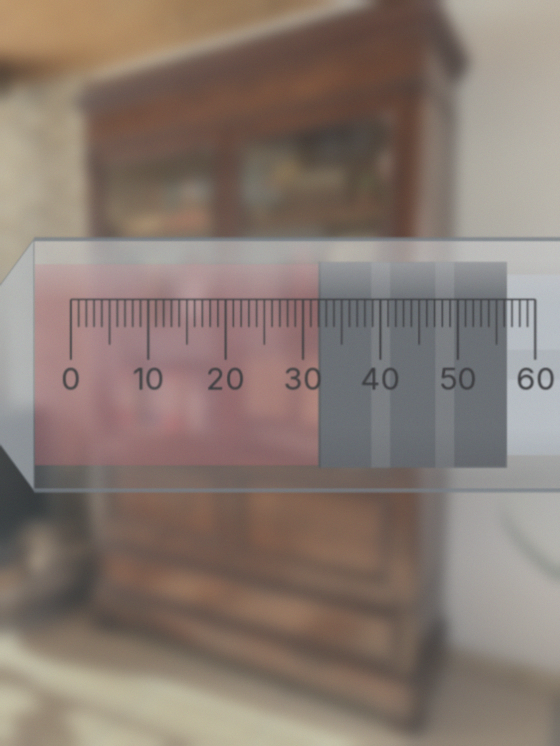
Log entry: 32 mL
